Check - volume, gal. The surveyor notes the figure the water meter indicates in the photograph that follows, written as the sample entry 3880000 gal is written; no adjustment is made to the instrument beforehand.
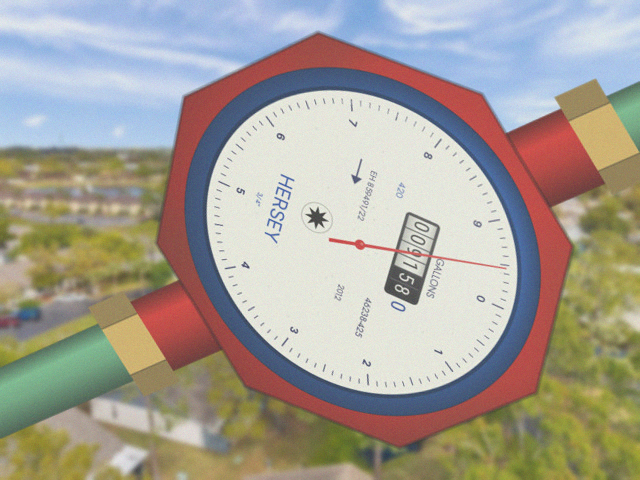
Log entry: 91579.5 gal
